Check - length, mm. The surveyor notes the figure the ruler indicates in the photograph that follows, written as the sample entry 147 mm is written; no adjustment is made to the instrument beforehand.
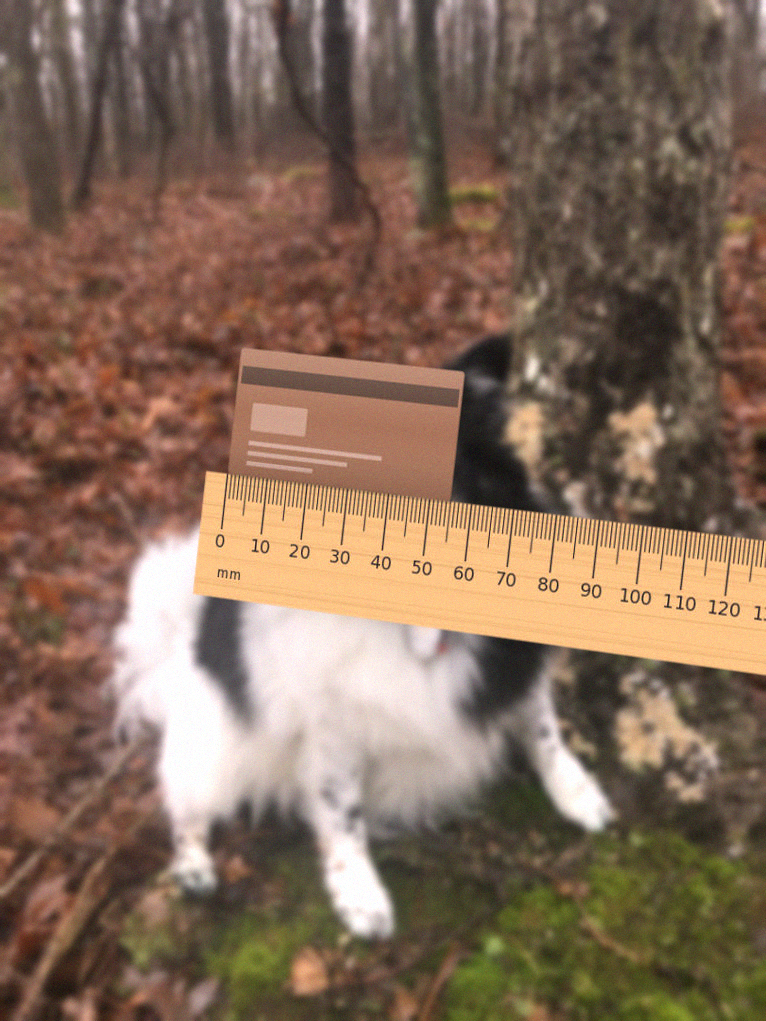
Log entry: 55 mm
